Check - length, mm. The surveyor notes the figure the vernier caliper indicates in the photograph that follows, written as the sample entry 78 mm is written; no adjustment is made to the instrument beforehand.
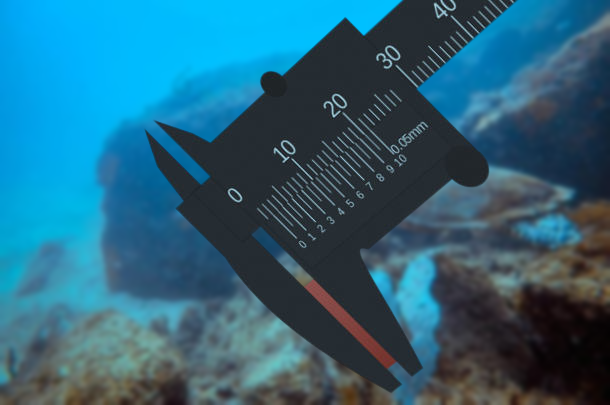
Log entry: 2.0 mm
